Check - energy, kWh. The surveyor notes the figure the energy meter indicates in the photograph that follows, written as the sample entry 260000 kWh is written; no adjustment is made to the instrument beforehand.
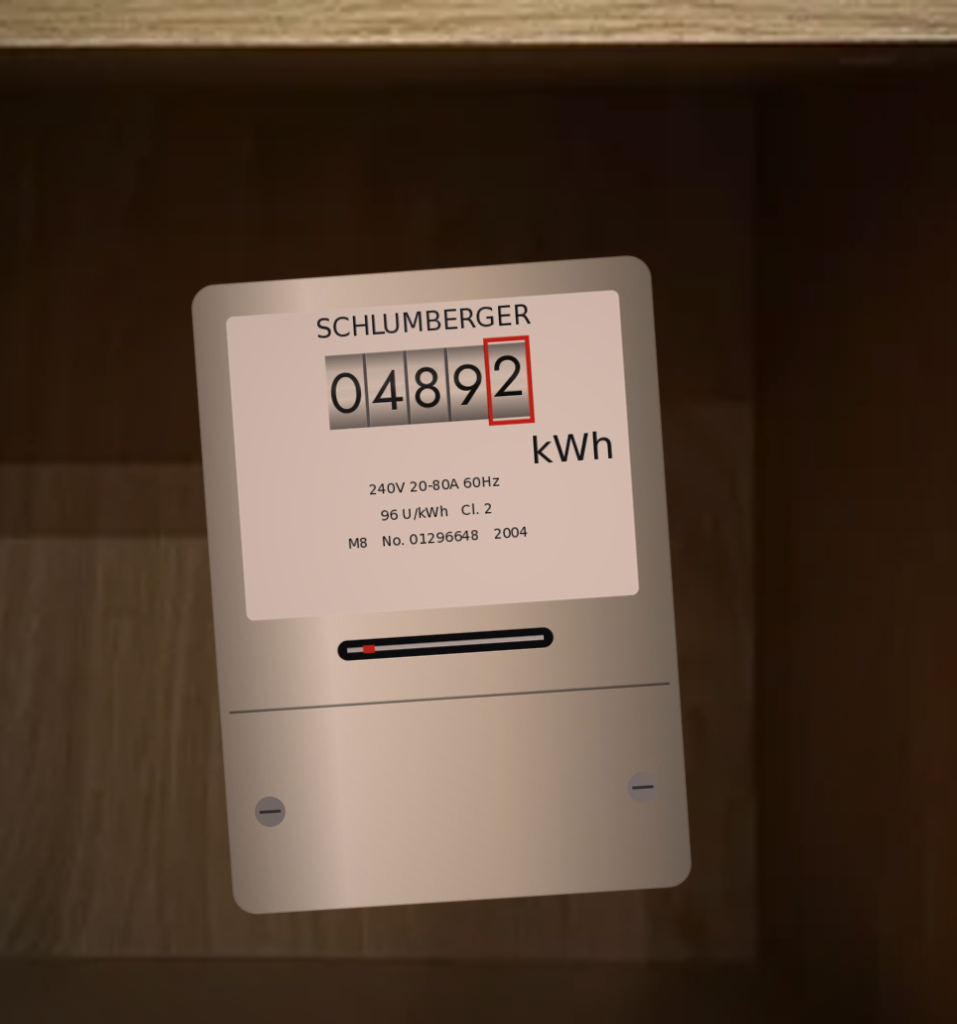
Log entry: 489.2 kWh
